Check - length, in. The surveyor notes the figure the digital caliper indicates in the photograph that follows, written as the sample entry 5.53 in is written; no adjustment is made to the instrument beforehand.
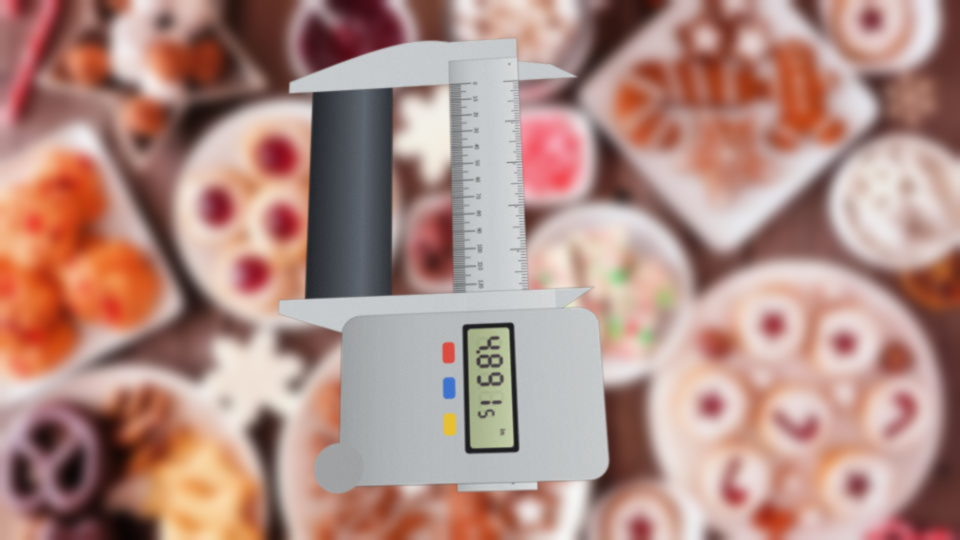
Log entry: 4.8915 in
